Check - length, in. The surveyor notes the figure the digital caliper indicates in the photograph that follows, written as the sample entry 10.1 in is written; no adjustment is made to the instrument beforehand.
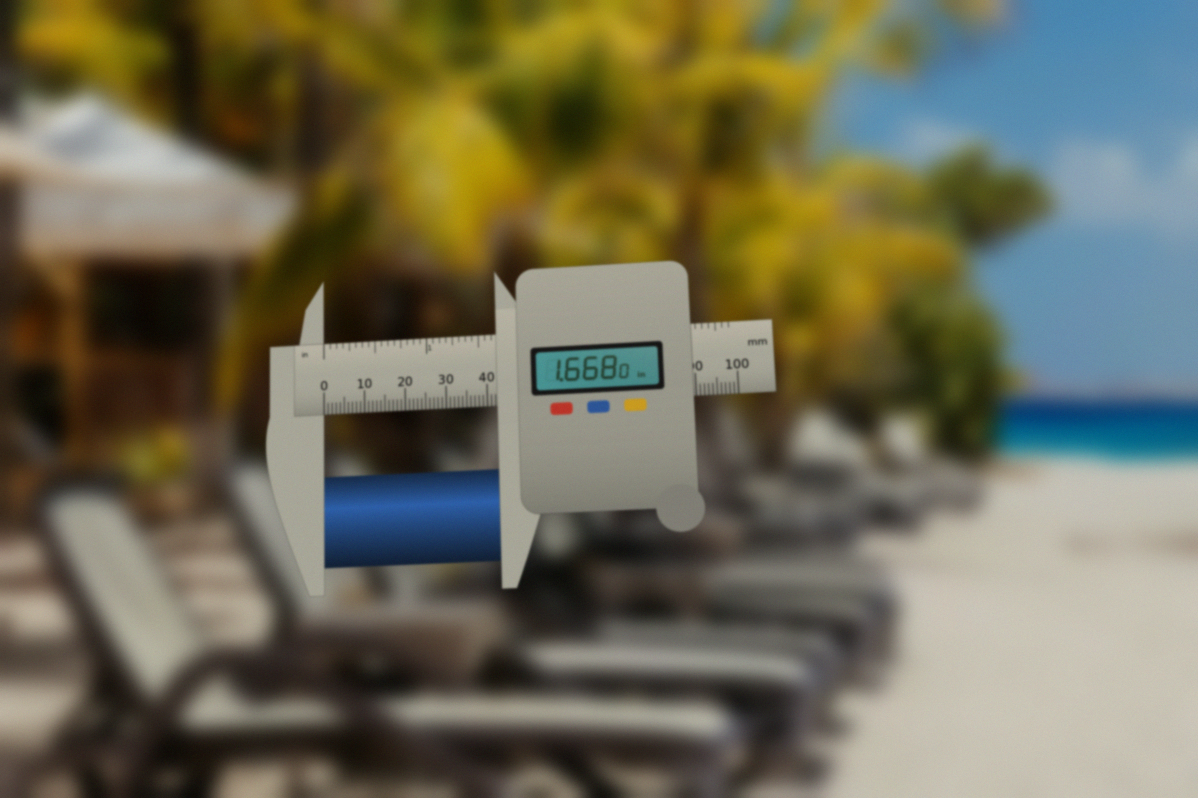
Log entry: 1.6680 in
